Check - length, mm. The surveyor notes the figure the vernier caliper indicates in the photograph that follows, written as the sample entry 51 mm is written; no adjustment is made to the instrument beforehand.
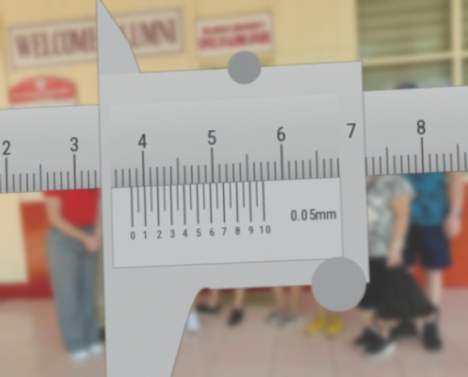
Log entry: 38.2 mm
